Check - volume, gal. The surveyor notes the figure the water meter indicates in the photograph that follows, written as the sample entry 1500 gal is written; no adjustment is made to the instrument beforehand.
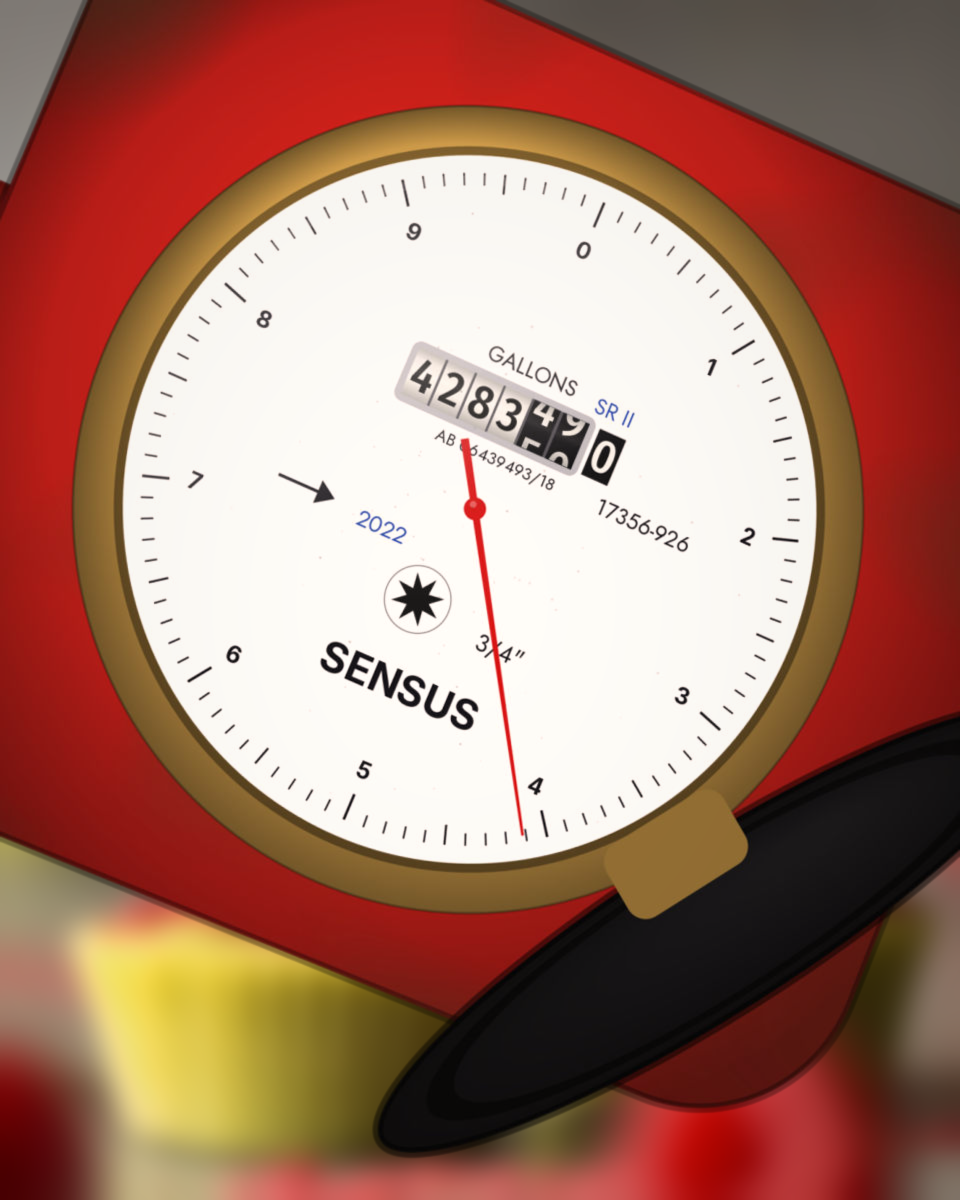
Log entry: 4283494.1 gal
